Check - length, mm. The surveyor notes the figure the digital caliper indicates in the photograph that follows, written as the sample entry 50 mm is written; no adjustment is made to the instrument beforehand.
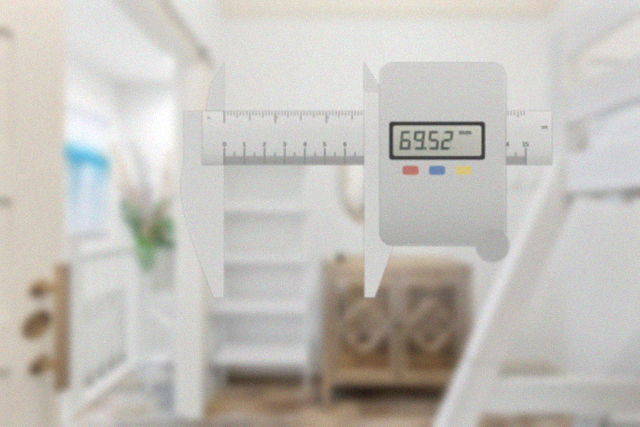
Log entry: 69.52 mm
